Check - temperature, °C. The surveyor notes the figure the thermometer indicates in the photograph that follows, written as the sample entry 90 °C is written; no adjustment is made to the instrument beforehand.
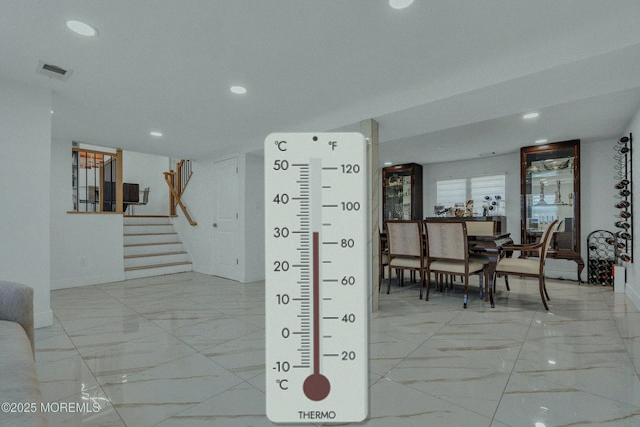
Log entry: 30 °C
